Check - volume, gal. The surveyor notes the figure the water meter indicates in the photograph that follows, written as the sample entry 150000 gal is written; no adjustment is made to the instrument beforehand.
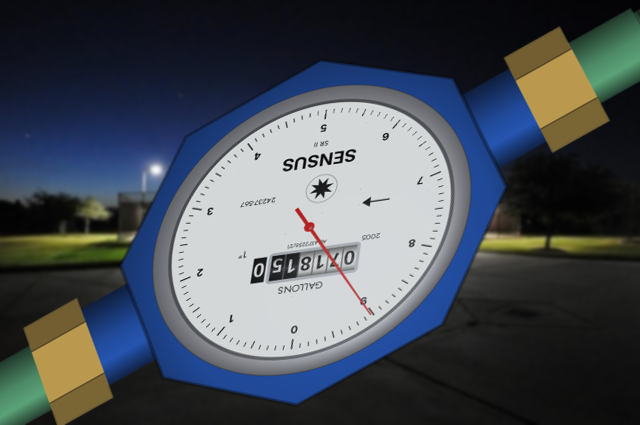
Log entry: 718149.0 gal
